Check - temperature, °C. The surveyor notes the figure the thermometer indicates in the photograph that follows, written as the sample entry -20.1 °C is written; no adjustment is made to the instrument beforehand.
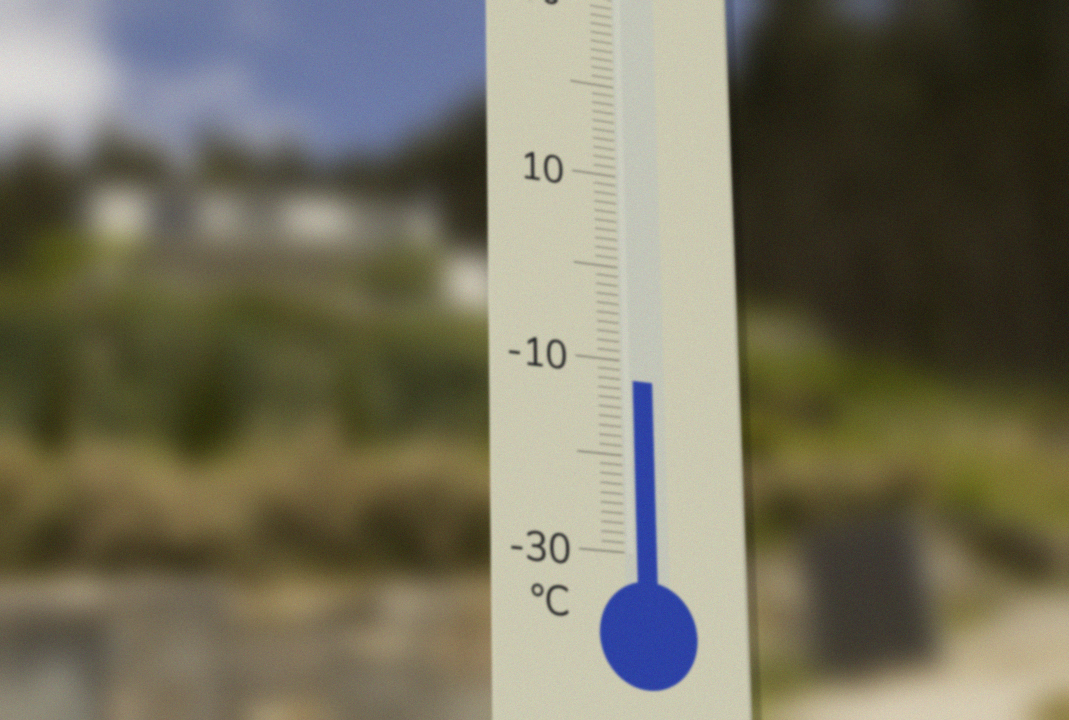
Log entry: -12 °C
